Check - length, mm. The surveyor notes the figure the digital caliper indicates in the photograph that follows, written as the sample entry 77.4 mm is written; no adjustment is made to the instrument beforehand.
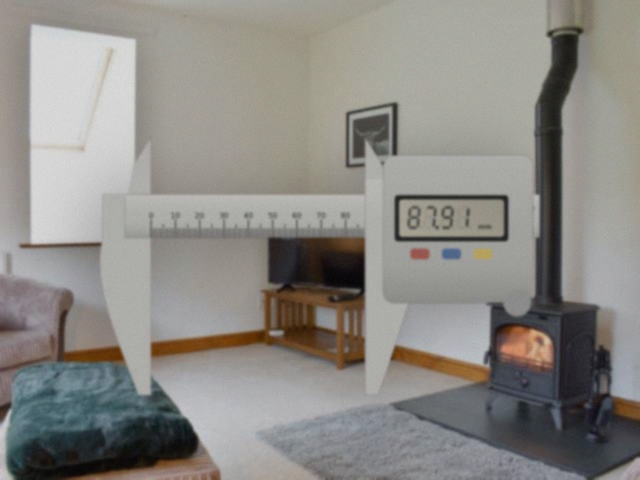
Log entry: 87.91 mm
